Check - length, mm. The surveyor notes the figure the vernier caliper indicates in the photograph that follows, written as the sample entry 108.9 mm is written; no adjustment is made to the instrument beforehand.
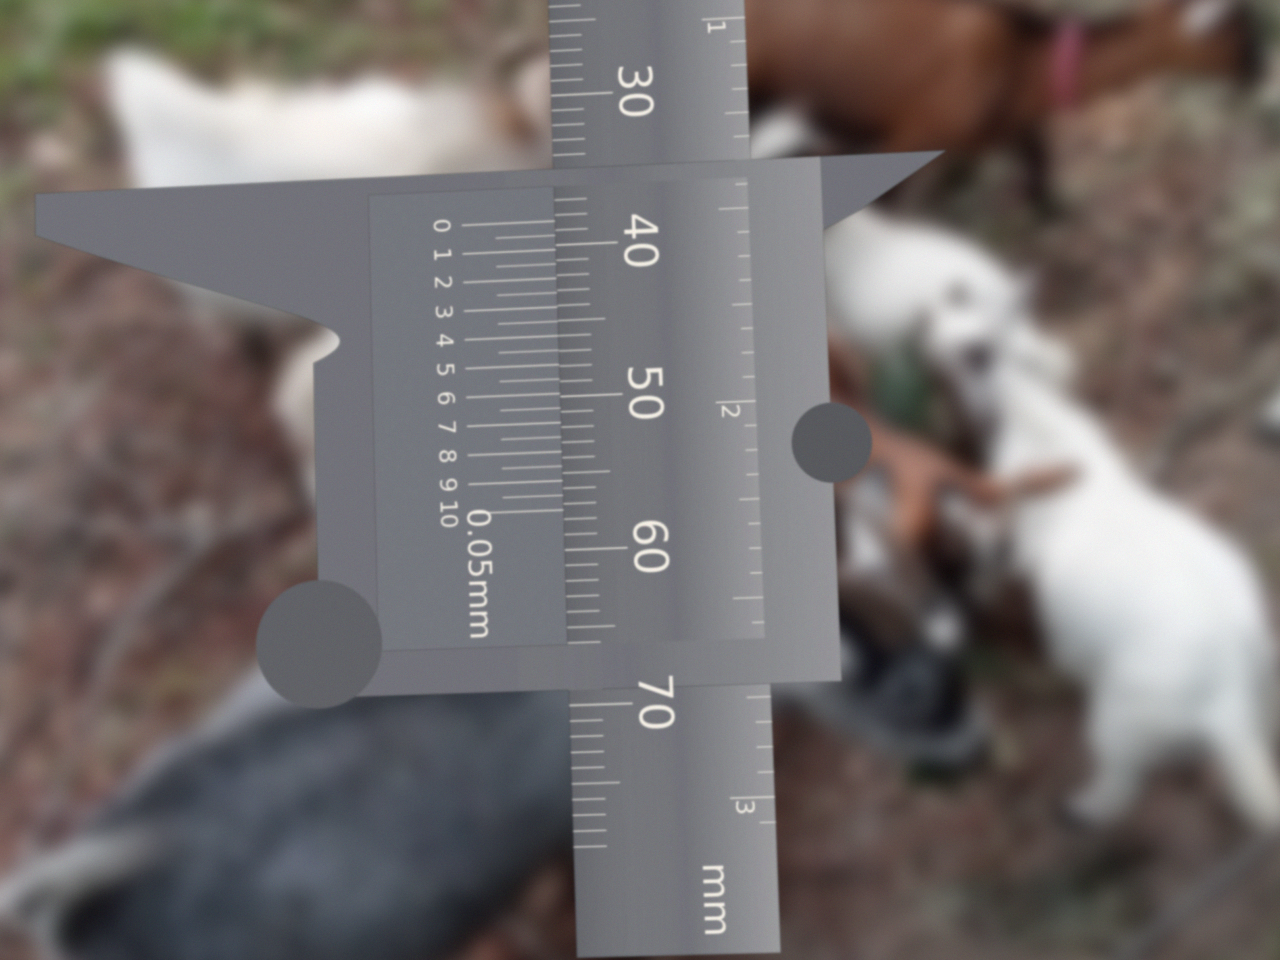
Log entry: 38.4 mm
